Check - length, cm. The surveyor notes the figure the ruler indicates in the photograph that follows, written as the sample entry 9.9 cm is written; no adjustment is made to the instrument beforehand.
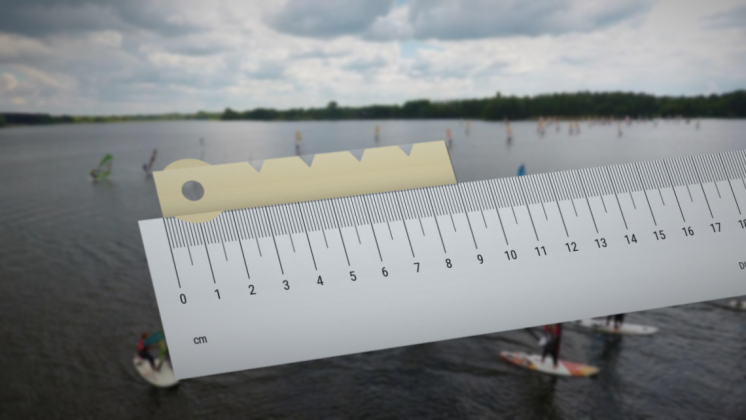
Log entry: 9 cm
